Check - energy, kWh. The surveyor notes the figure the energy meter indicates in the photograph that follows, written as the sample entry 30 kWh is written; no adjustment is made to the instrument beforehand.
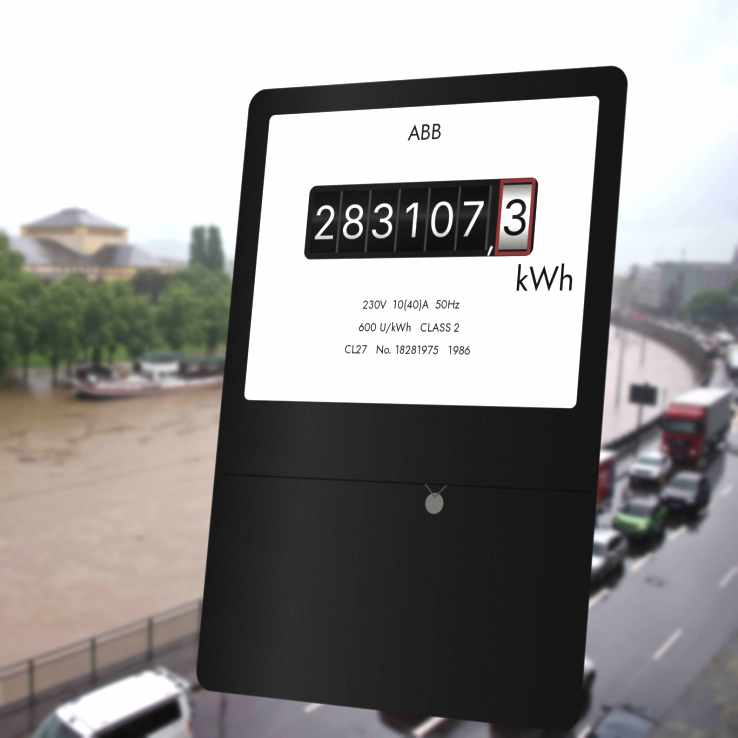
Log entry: 283107.3 kWh
